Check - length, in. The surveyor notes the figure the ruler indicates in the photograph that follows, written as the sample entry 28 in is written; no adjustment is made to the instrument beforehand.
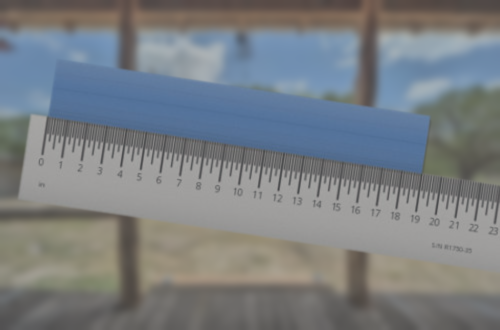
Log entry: 19 in
